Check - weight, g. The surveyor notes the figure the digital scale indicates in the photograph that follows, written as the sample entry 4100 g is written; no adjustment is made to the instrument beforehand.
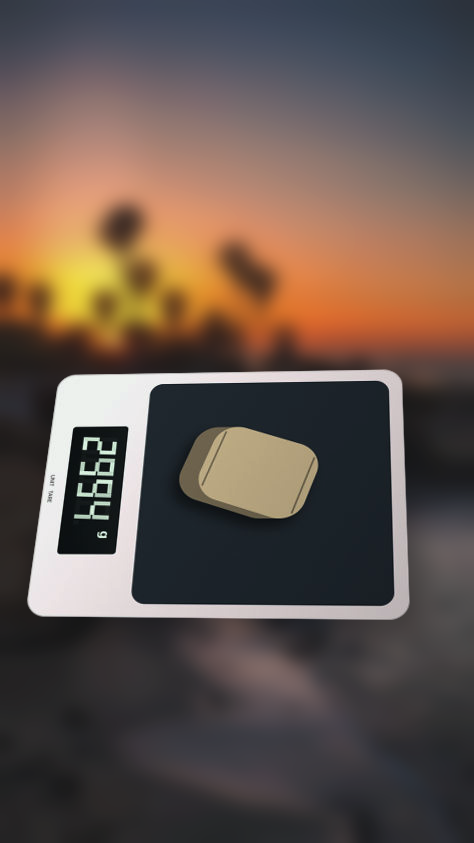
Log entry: 2994 g
